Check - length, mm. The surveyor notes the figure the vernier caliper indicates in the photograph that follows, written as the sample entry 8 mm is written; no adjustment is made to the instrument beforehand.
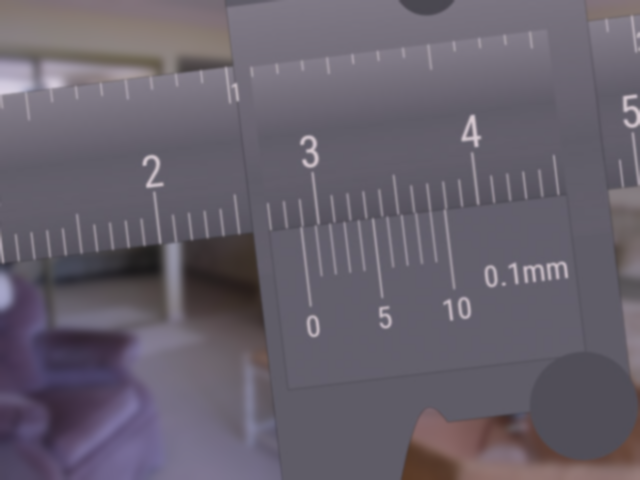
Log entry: 28.9 mm
